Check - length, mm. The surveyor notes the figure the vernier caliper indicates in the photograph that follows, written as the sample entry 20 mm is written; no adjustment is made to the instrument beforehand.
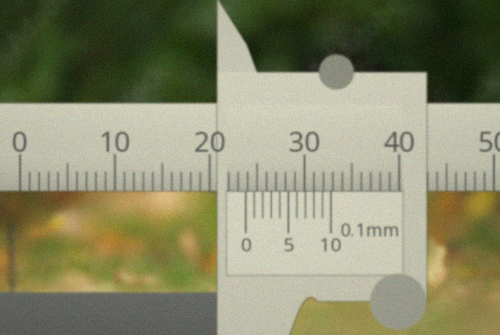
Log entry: 23.8 mm
